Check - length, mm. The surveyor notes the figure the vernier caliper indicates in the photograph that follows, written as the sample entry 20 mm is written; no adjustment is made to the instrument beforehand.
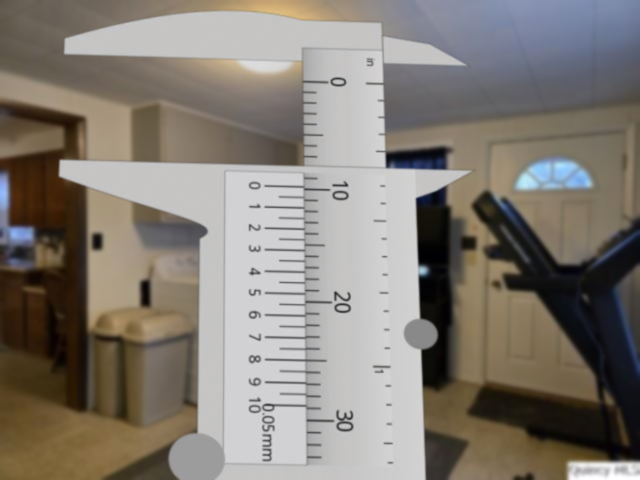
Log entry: 9.8 mm
